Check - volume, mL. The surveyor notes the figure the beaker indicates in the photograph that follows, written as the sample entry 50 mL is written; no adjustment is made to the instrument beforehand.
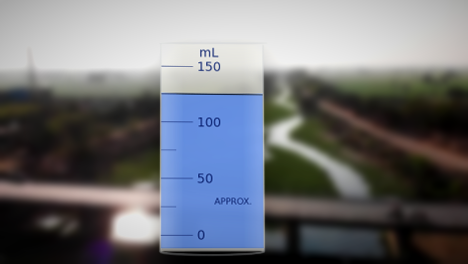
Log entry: 125 mL
